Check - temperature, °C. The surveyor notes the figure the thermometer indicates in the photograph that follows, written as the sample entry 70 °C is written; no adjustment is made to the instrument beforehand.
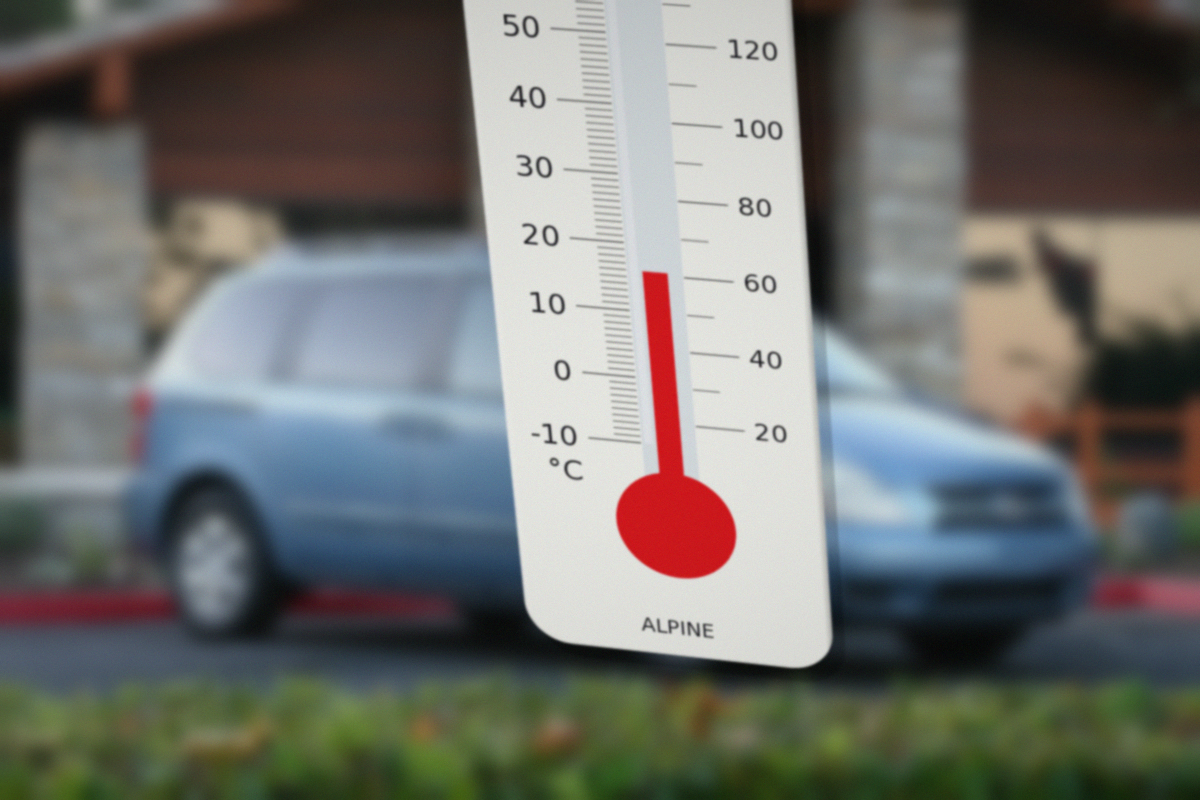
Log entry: 16 °C
